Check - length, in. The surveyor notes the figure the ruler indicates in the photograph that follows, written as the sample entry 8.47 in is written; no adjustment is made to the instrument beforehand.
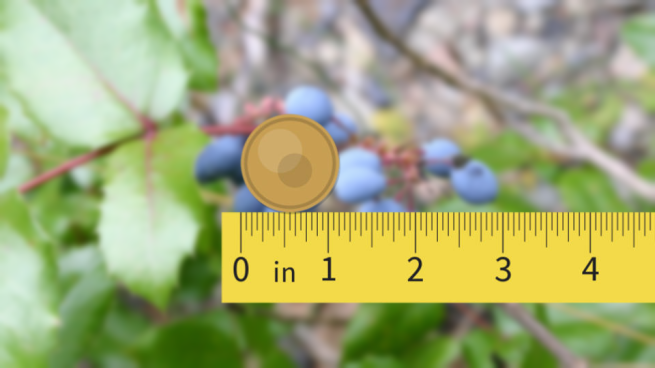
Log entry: 1.125 in
